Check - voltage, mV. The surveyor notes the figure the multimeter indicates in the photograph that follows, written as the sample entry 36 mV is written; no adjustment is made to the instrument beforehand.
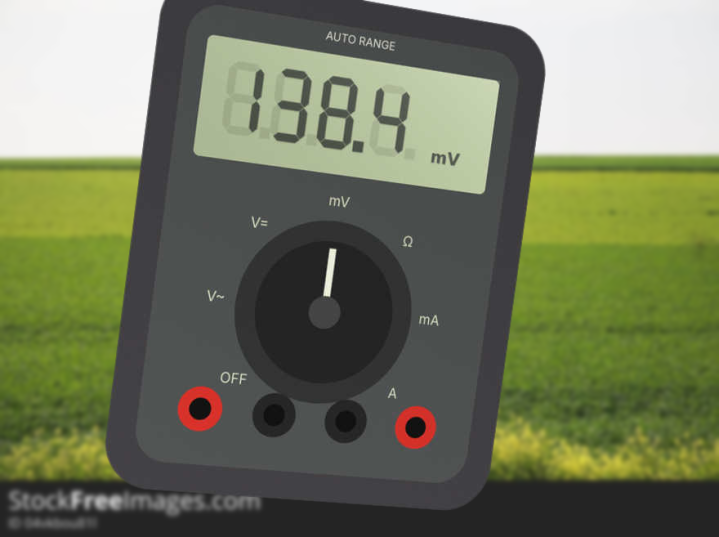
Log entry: 138.4 mV
